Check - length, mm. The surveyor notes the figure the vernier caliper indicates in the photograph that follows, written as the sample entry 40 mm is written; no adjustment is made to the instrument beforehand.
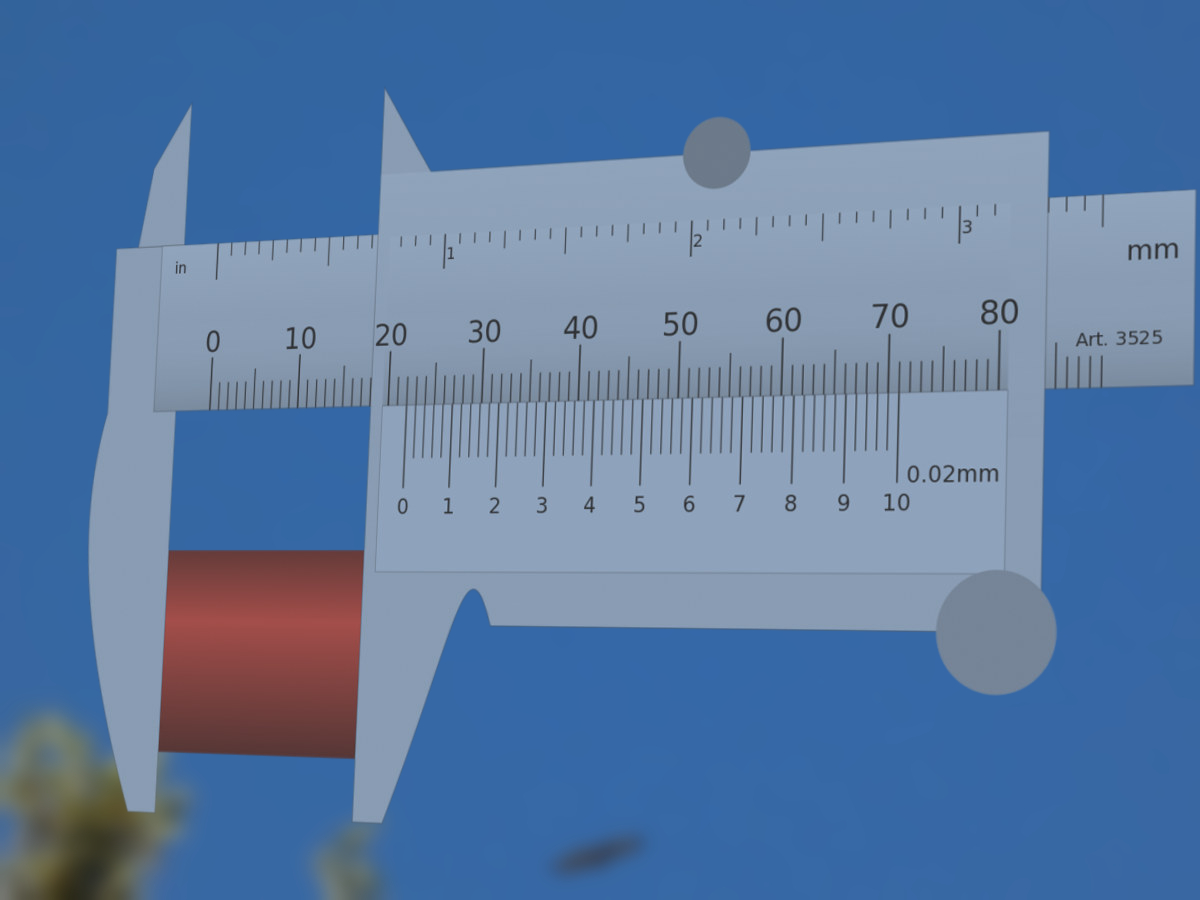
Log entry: 22.0 mm
